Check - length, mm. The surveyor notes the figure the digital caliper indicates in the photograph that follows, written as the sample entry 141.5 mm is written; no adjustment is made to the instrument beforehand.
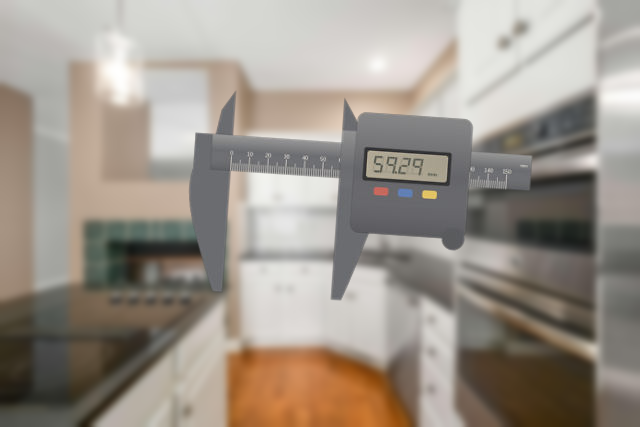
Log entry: 59.29 mm
